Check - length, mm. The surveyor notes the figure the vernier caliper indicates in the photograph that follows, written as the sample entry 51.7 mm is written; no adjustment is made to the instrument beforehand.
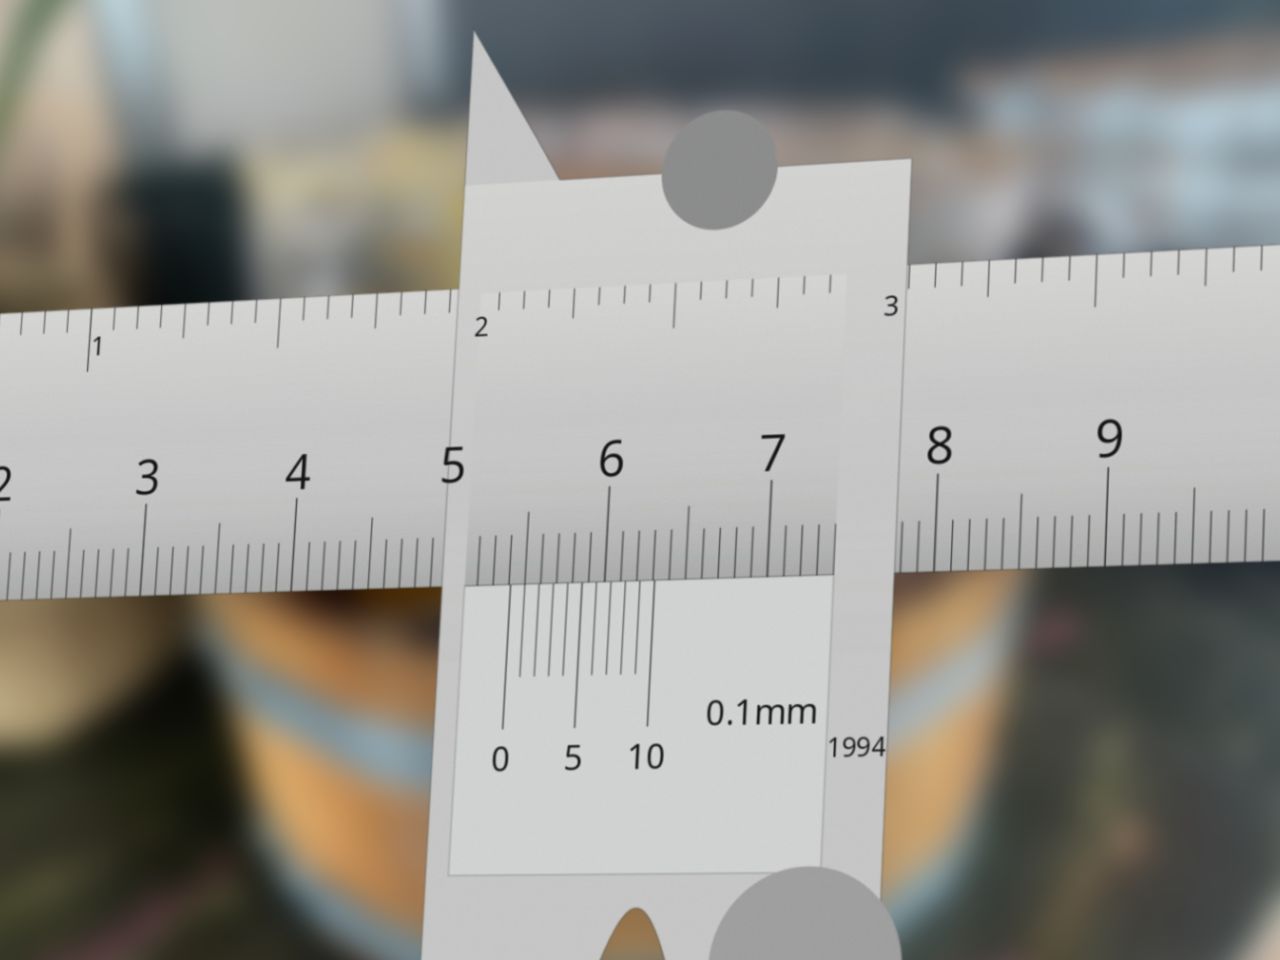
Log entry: 54.1 mm
